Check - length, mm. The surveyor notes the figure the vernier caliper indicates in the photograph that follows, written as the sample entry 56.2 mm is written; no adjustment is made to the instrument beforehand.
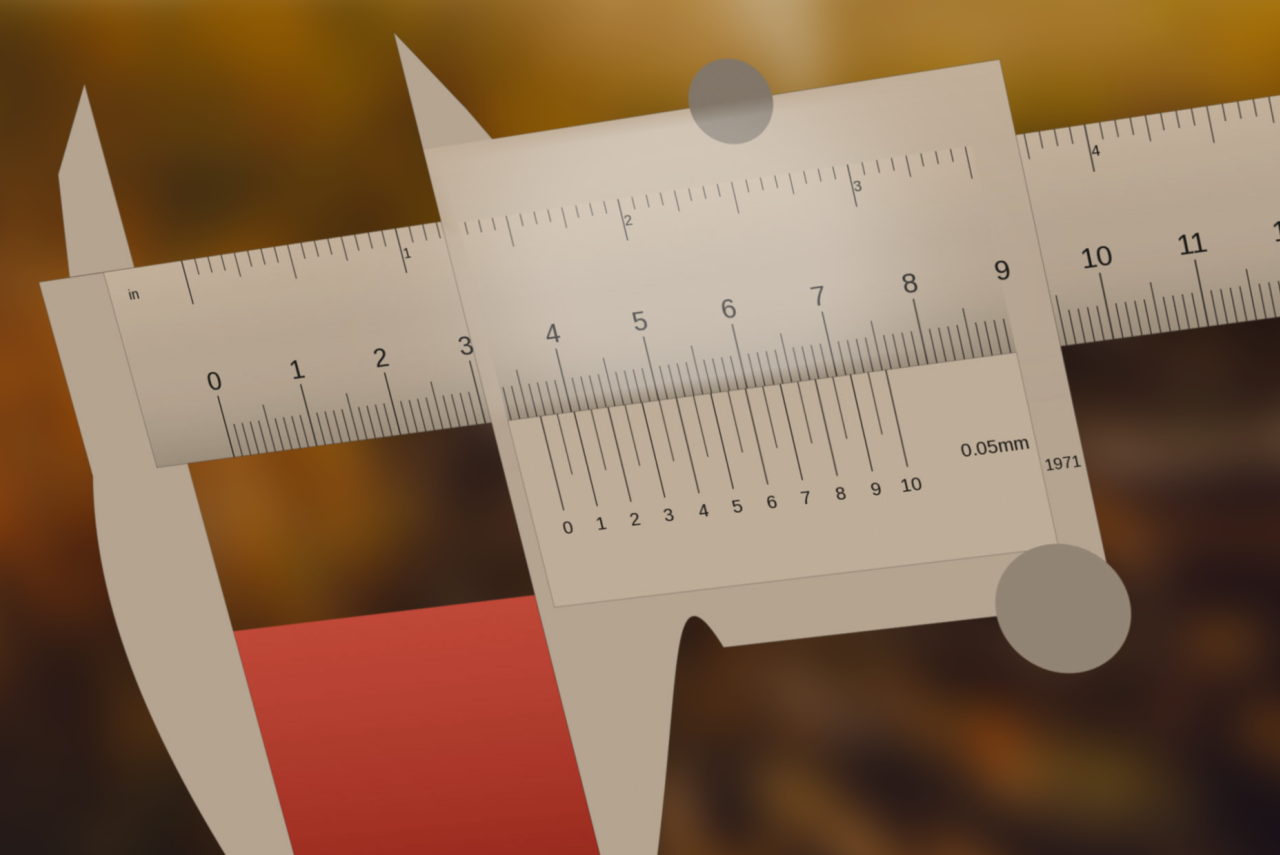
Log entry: 36.4 mm
